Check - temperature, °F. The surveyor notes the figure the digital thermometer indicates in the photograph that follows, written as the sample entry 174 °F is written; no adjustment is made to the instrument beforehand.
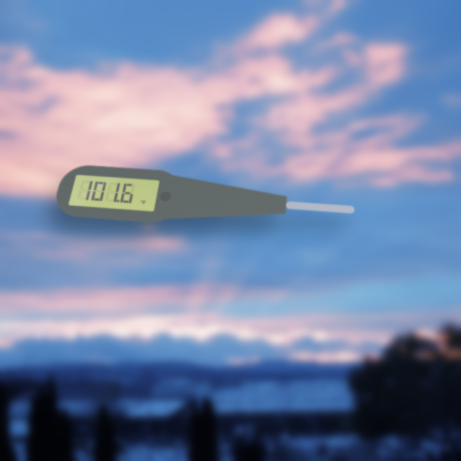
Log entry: 101.6 °F
